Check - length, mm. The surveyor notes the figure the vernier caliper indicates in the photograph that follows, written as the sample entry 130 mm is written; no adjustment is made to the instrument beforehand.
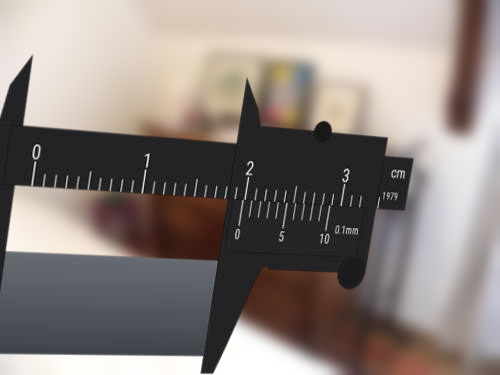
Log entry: 19.8 mm
